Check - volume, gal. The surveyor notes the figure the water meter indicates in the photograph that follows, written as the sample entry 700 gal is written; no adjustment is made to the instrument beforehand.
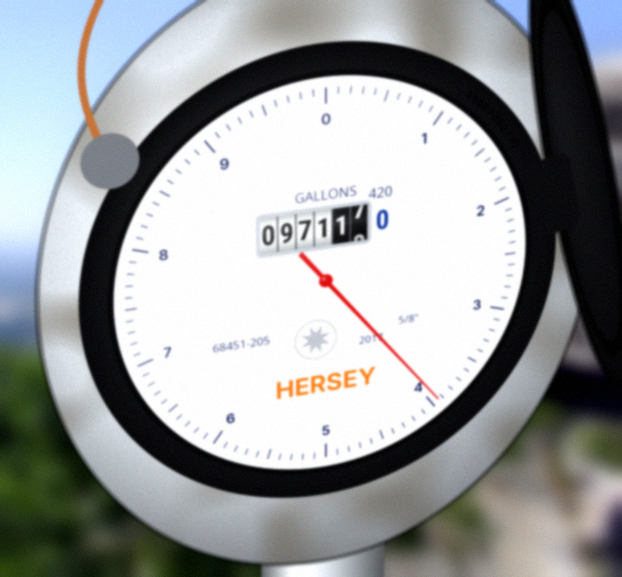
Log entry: 971173.9 gal
